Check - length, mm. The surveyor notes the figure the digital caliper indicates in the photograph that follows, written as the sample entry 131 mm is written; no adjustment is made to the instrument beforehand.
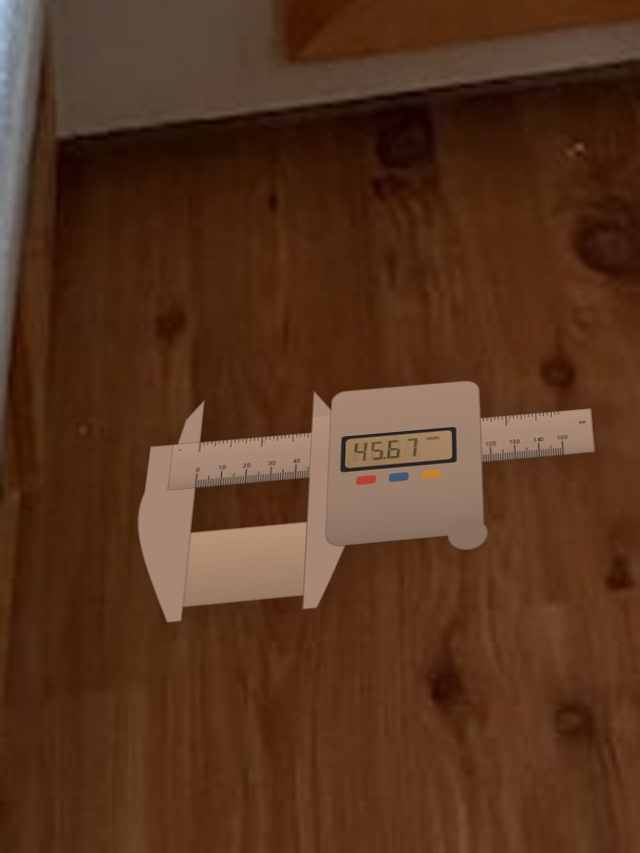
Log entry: 45.67 mm
